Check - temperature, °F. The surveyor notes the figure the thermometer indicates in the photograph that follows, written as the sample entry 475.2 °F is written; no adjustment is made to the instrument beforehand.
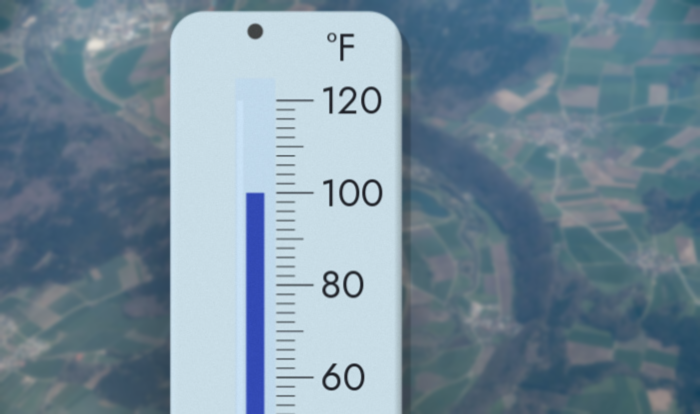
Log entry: 100 °F
